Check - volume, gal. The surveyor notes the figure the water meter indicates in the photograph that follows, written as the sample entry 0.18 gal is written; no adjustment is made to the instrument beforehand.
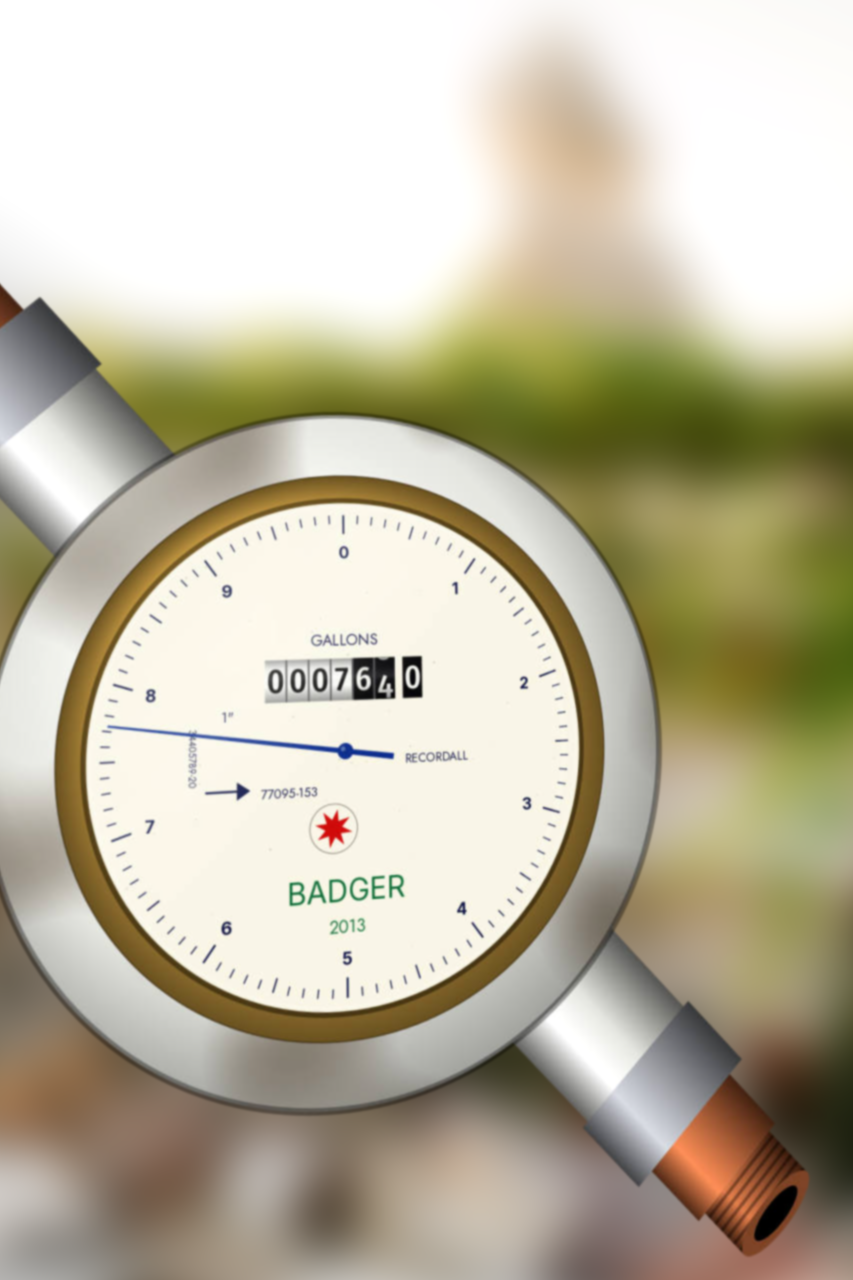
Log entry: 7637.7 gal
